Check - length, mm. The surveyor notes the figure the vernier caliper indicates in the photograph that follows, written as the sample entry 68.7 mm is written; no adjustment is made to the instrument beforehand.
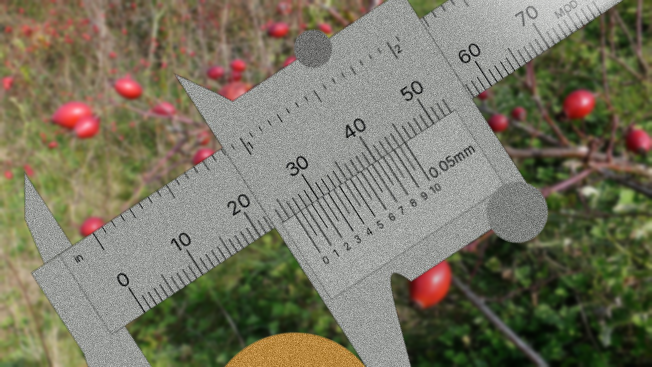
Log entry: 26.0 mm
